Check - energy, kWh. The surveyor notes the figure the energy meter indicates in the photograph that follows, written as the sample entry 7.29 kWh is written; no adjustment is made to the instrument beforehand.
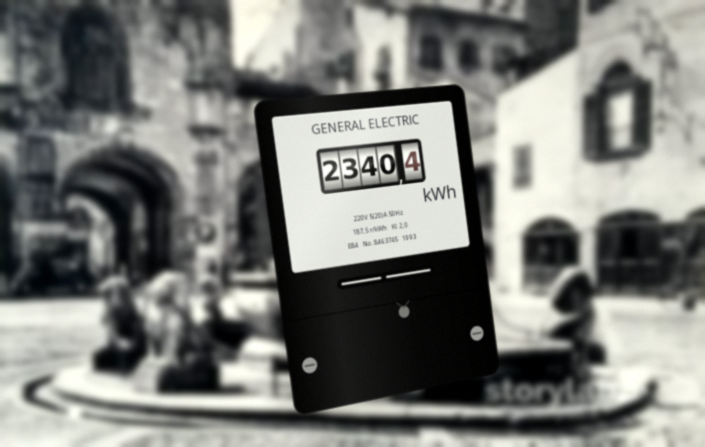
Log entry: 2340.4 kWh
